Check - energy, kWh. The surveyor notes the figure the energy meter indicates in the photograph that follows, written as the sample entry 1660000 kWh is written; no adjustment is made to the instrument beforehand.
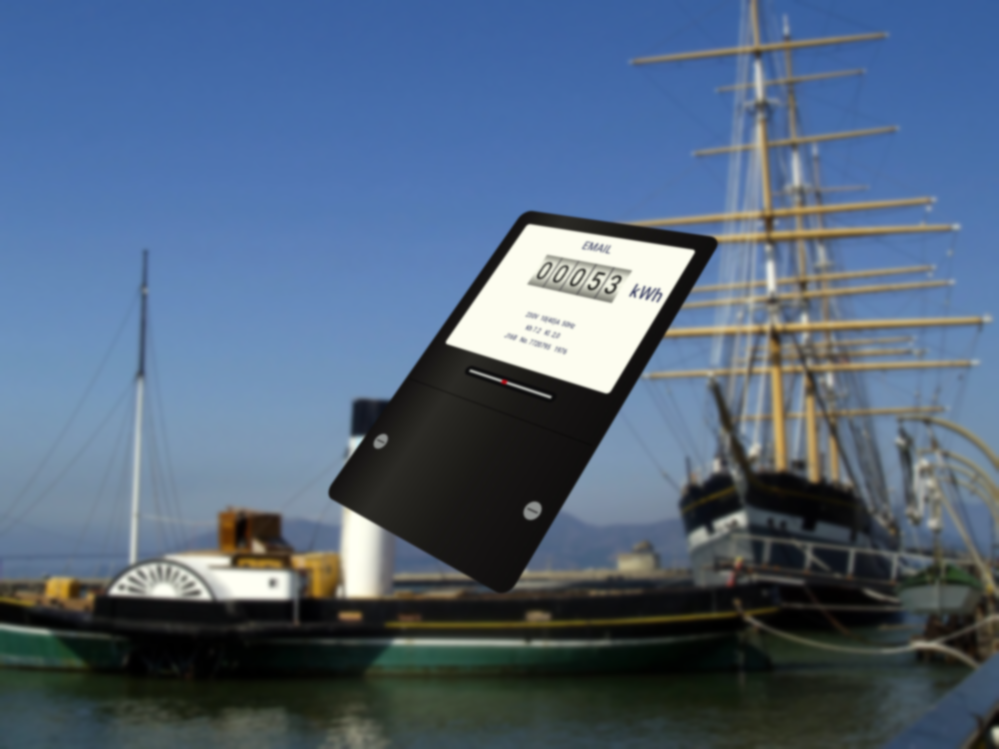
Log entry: 53 kWh
